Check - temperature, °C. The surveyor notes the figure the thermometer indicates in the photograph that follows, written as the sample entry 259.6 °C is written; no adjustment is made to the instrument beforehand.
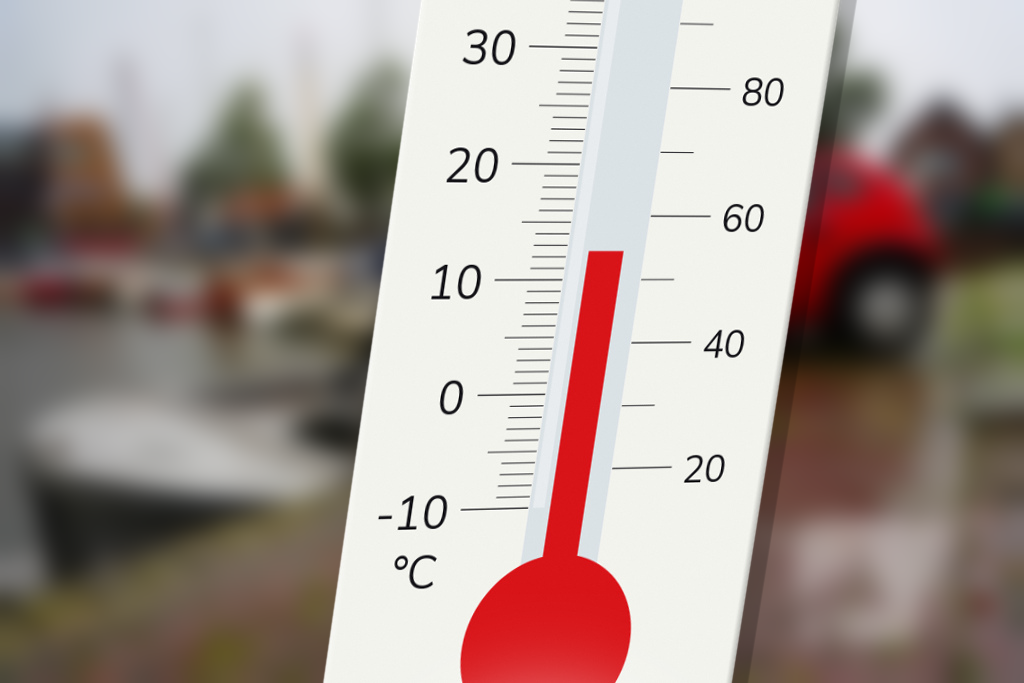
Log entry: 12.5 °C
